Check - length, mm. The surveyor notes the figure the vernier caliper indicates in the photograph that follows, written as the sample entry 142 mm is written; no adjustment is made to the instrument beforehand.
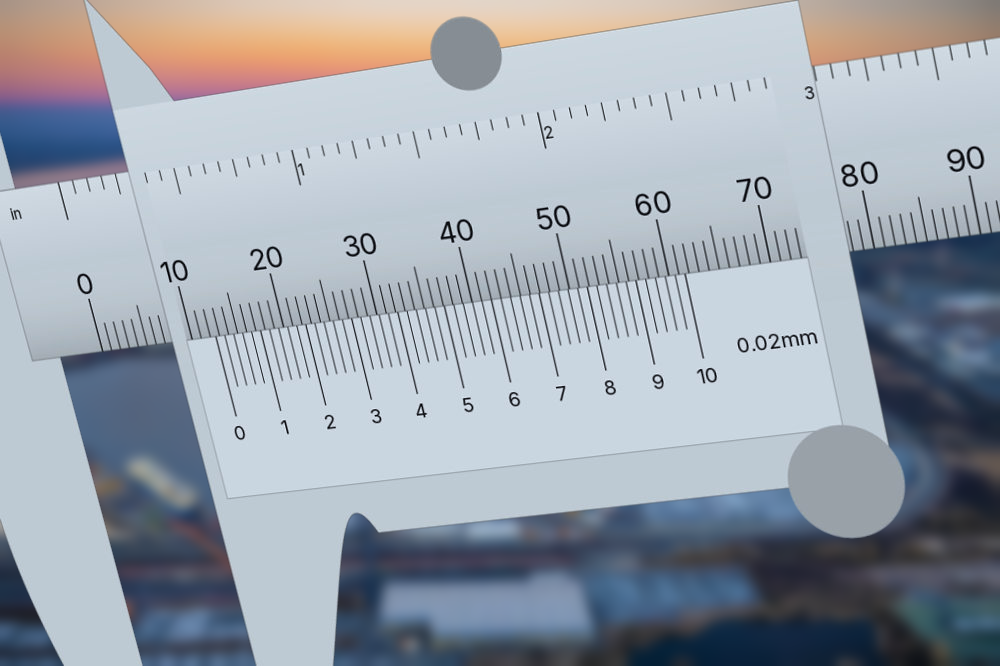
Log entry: 12.6 mm
